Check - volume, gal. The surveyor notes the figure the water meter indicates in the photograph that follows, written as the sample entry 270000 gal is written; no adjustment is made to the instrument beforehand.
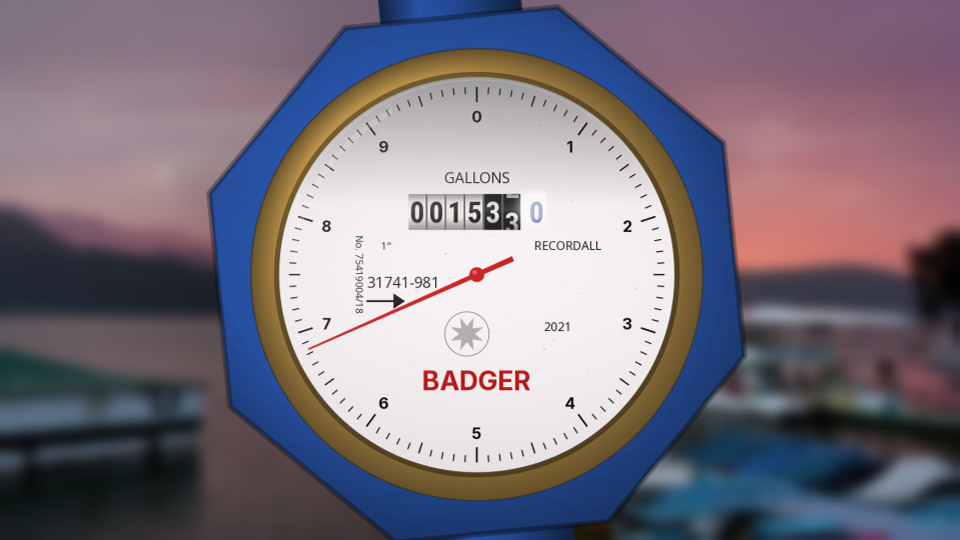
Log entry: 15326.8 gal
